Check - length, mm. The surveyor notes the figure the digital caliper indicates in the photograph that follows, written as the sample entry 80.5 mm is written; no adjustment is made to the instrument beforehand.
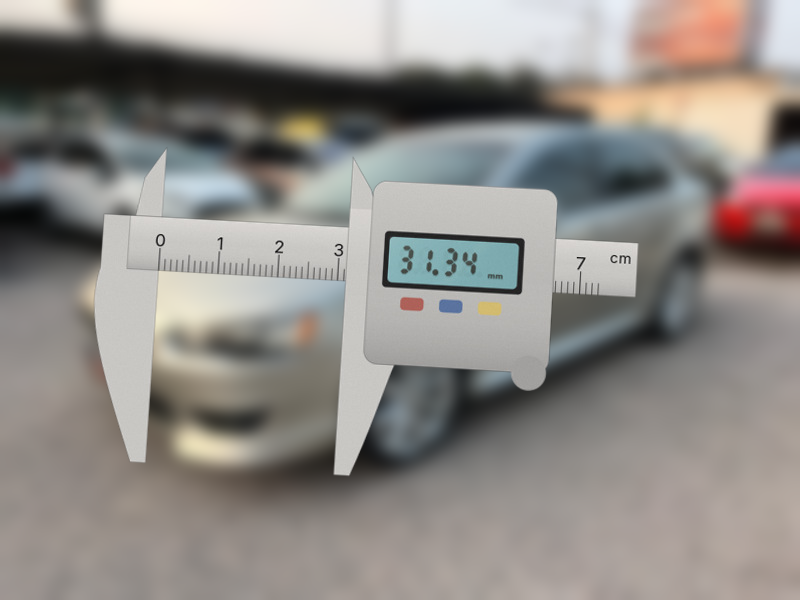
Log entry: 31.34 mm
